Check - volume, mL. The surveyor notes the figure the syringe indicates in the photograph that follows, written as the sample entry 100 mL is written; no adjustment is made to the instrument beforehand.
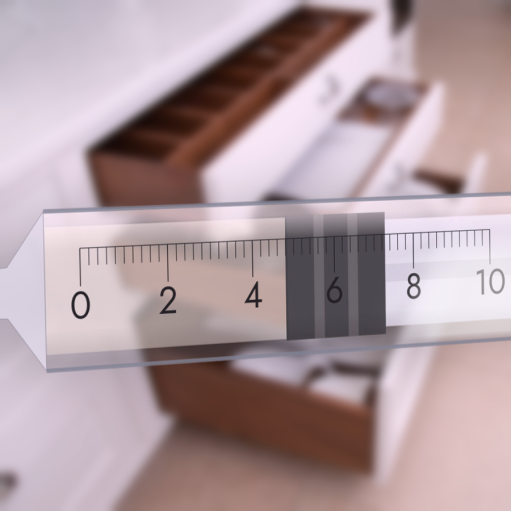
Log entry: 4.8 mL
